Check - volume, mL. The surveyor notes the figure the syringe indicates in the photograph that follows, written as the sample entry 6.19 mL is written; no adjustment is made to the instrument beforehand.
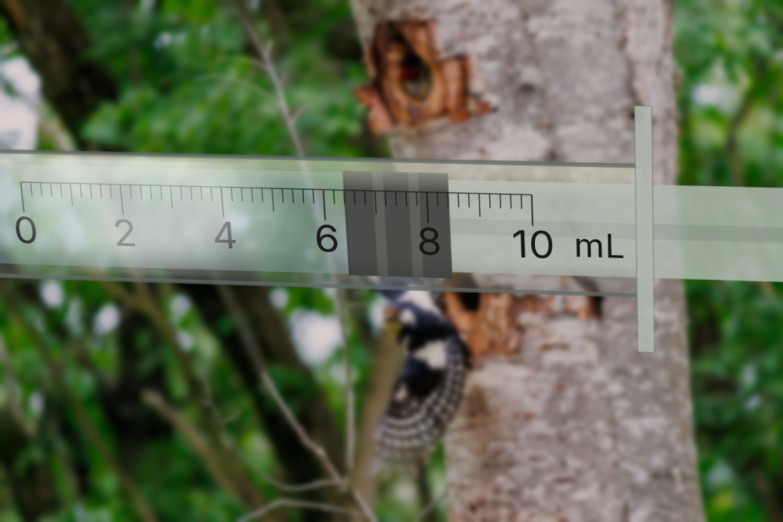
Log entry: 6.4 mL
